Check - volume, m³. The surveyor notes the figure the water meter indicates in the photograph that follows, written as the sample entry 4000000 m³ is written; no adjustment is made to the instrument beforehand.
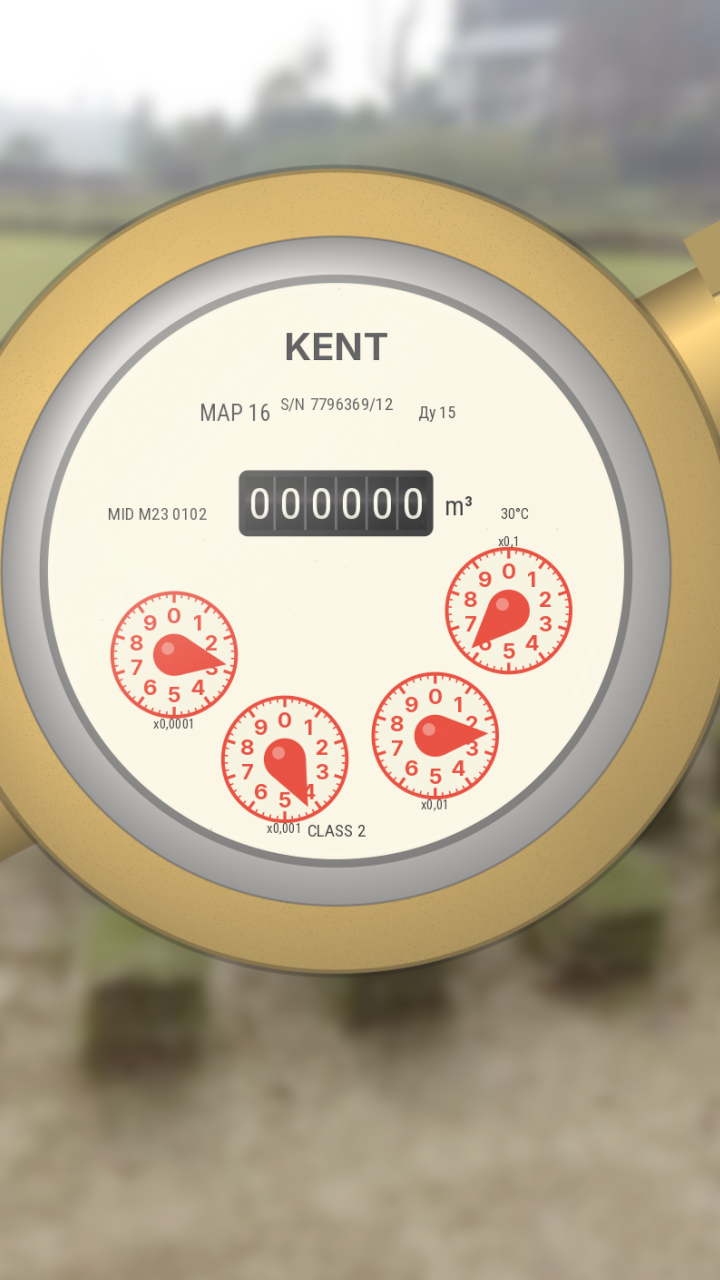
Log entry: 0.6242 m³
